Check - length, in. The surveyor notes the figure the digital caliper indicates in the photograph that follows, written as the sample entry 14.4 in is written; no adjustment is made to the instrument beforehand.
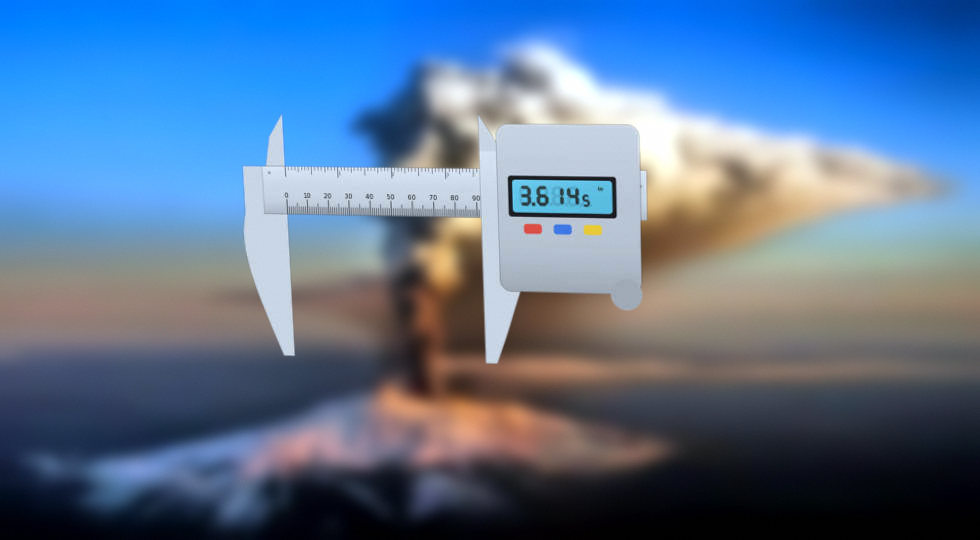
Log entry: 3.6145 in
